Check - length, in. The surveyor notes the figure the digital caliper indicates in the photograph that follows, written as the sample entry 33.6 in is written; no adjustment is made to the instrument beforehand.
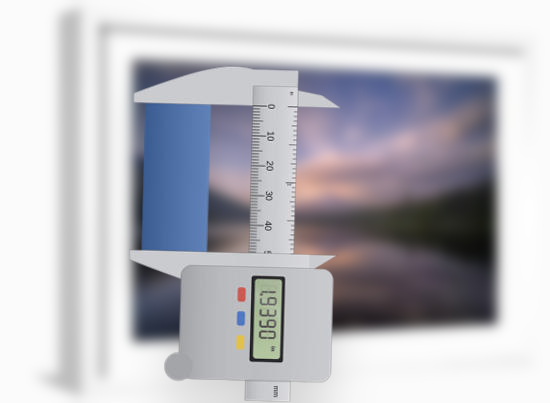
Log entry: 1.9390 in
